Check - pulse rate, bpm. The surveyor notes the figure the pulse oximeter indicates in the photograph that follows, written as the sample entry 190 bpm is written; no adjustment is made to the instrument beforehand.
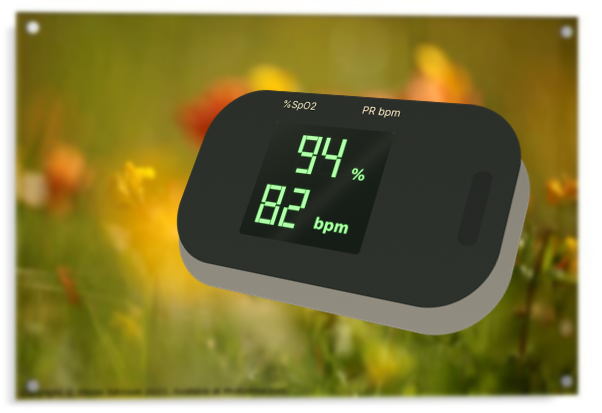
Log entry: 82 bpm
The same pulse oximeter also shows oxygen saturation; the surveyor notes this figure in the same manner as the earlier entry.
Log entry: 94 %
